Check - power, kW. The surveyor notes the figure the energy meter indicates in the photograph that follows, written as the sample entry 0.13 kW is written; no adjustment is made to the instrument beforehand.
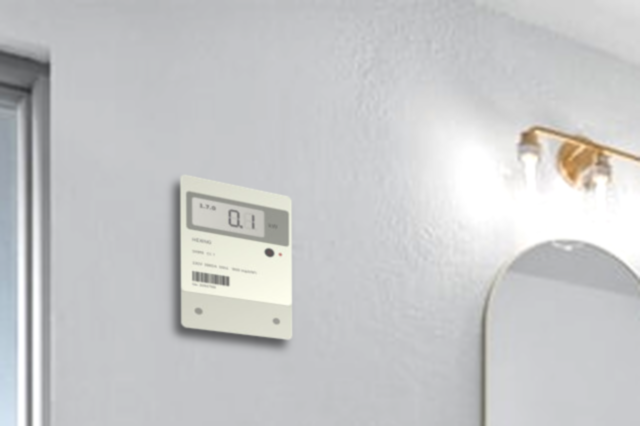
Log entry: 0.1 kW
